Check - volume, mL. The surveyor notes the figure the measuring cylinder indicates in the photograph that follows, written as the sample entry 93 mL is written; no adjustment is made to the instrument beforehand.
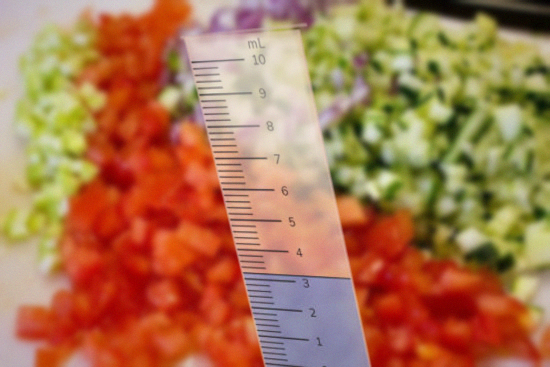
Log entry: 3.2 mL
